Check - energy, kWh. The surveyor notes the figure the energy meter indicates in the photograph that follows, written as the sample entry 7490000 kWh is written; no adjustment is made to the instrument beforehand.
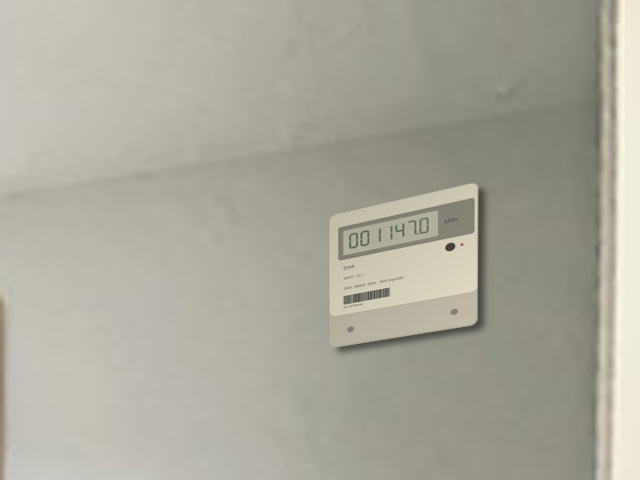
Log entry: 1147.0 kWh
